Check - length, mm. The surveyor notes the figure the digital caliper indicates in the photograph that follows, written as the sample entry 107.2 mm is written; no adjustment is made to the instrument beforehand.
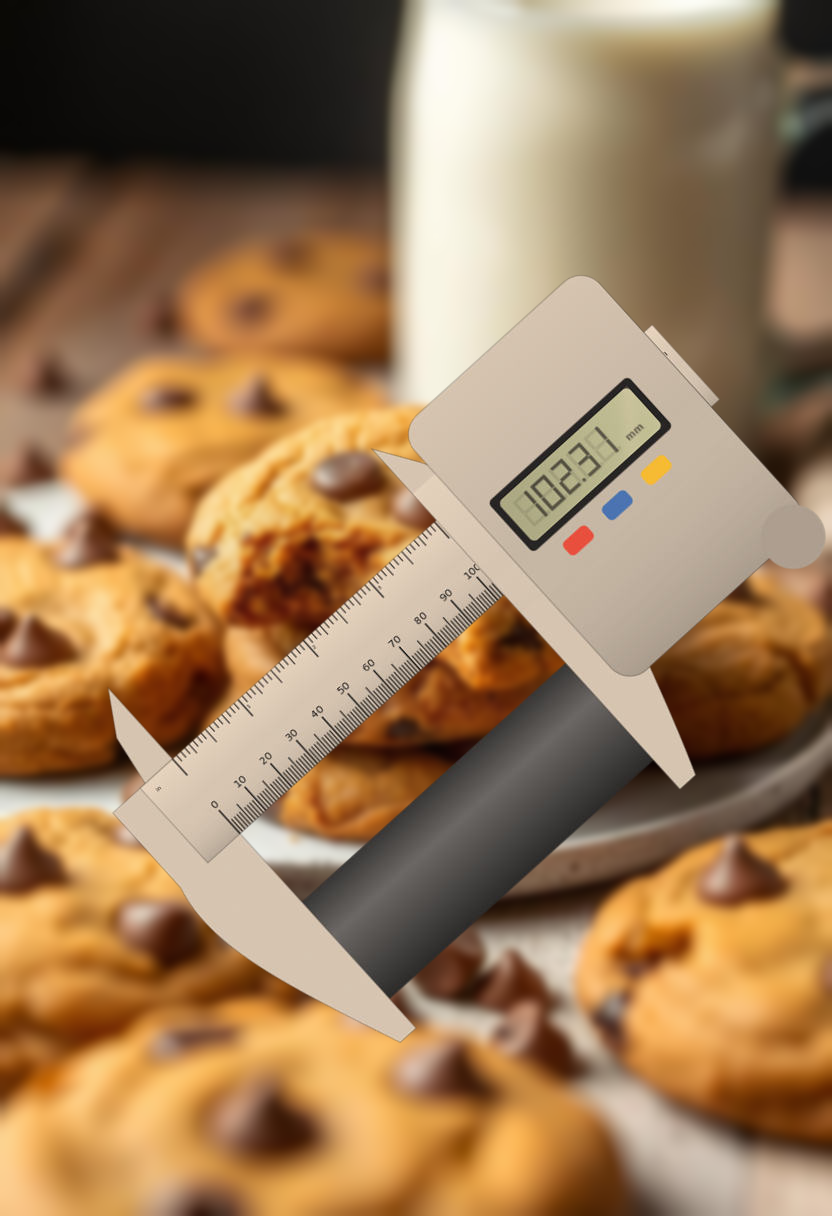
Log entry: 102.31 mm
